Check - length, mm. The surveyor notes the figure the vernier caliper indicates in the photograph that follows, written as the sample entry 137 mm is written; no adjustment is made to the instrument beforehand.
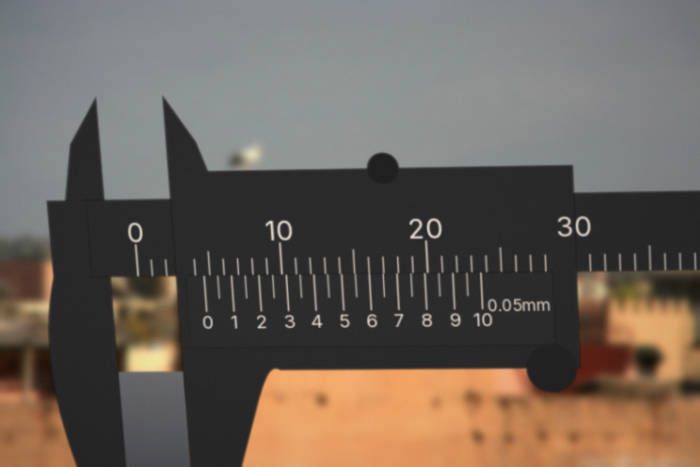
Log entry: 4.6 mm
